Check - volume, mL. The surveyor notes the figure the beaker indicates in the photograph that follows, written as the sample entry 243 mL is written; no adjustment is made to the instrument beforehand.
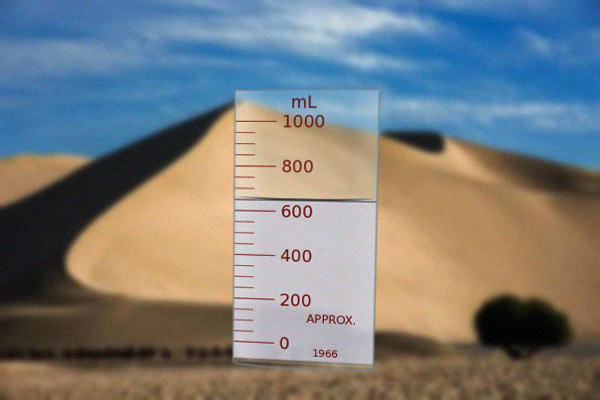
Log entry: 650 mL
